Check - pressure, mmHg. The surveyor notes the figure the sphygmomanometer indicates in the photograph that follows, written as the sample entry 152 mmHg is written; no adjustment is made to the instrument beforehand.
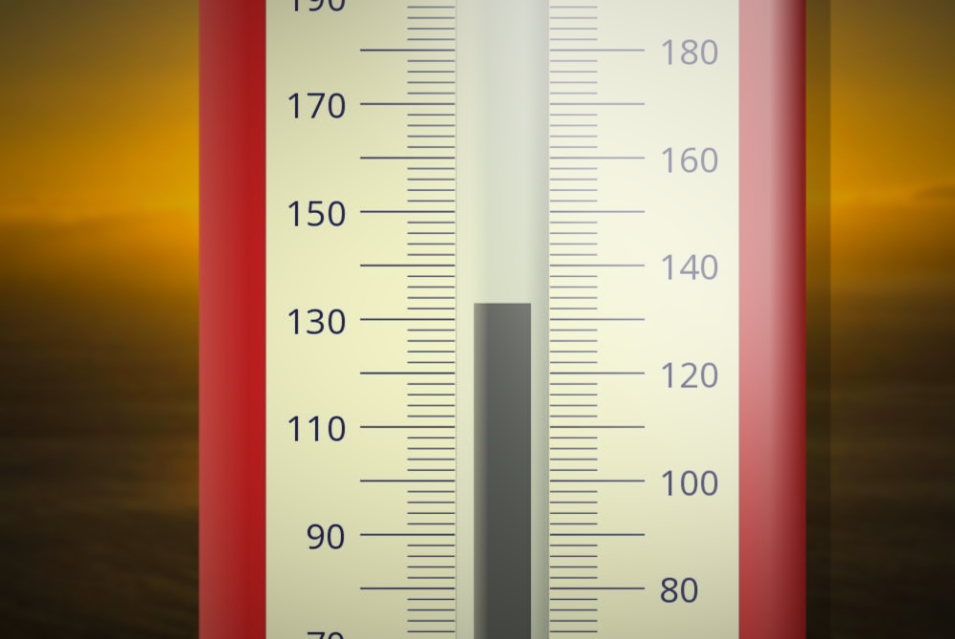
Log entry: 133 mmHg
